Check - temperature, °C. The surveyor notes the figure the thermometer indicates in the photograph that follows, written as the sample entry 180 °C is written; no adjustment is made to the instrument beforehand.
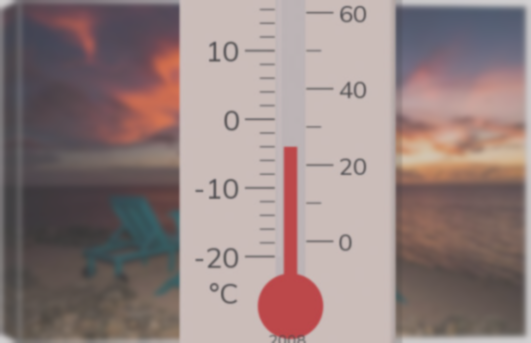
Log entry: -4 °C
